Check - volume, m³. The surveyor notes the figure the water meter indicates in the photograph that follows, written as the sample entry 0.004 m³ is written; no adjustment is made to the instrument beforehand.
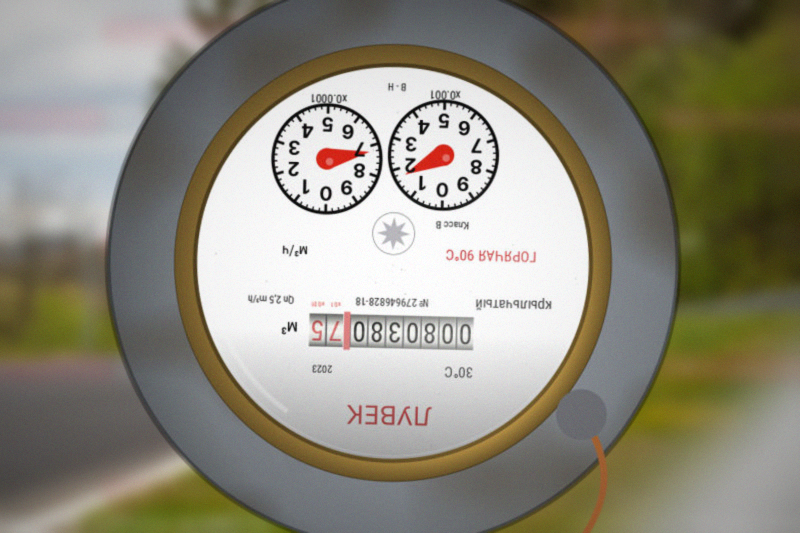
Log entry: 80380.7517 m³
